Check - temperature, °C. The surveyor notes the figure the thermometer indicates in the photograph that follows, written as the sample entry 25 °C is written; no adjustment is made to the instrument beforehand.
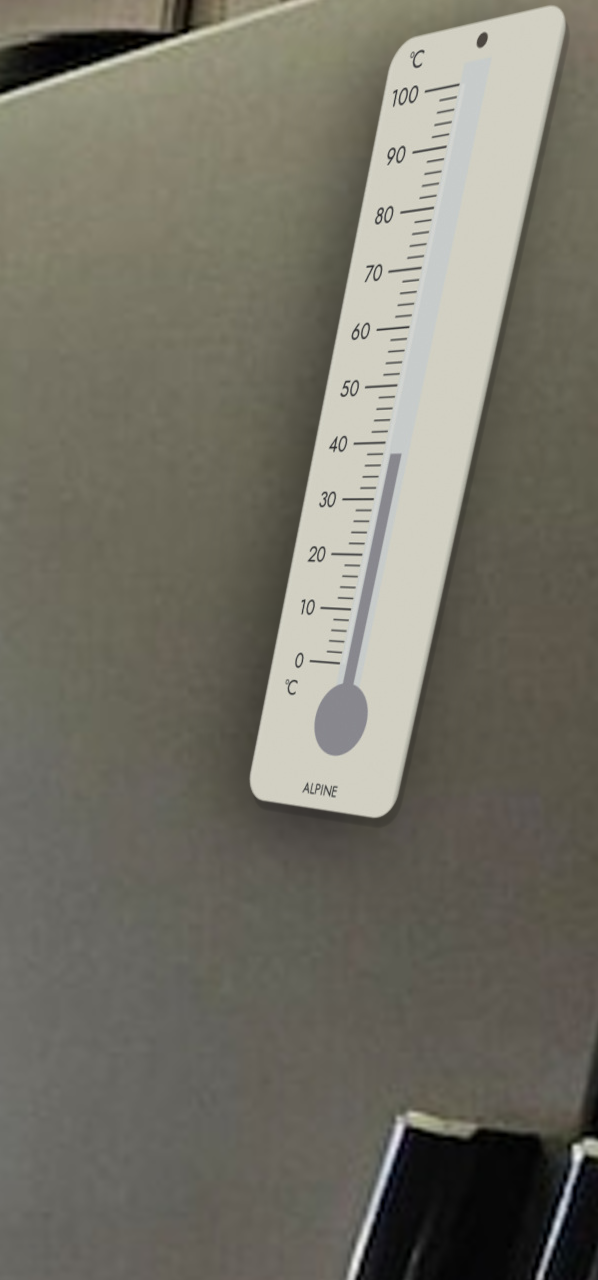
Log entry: 38 °C
